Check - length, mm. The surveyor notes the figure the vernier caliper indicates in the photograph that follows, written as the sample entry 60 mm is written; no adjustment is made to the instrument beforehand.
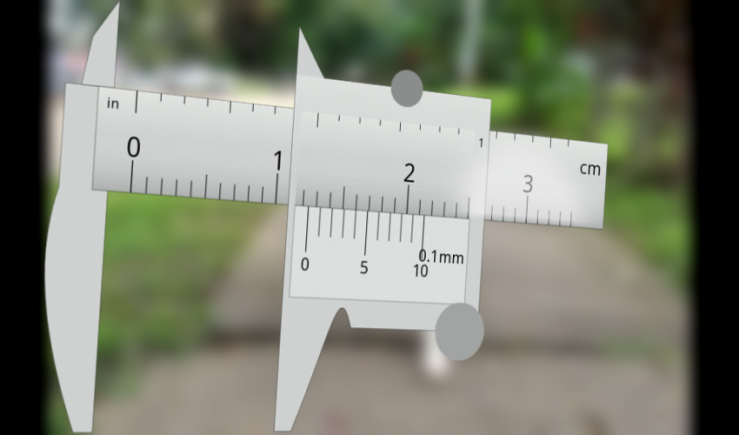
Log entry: 12.4 mm
